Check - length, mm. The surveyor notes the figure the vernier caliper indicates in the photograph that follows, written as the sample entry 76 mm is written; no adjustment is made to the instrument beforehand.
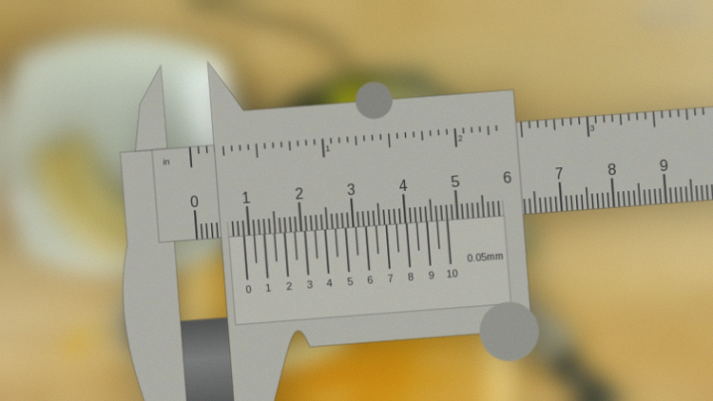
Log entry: 9.0 mm
